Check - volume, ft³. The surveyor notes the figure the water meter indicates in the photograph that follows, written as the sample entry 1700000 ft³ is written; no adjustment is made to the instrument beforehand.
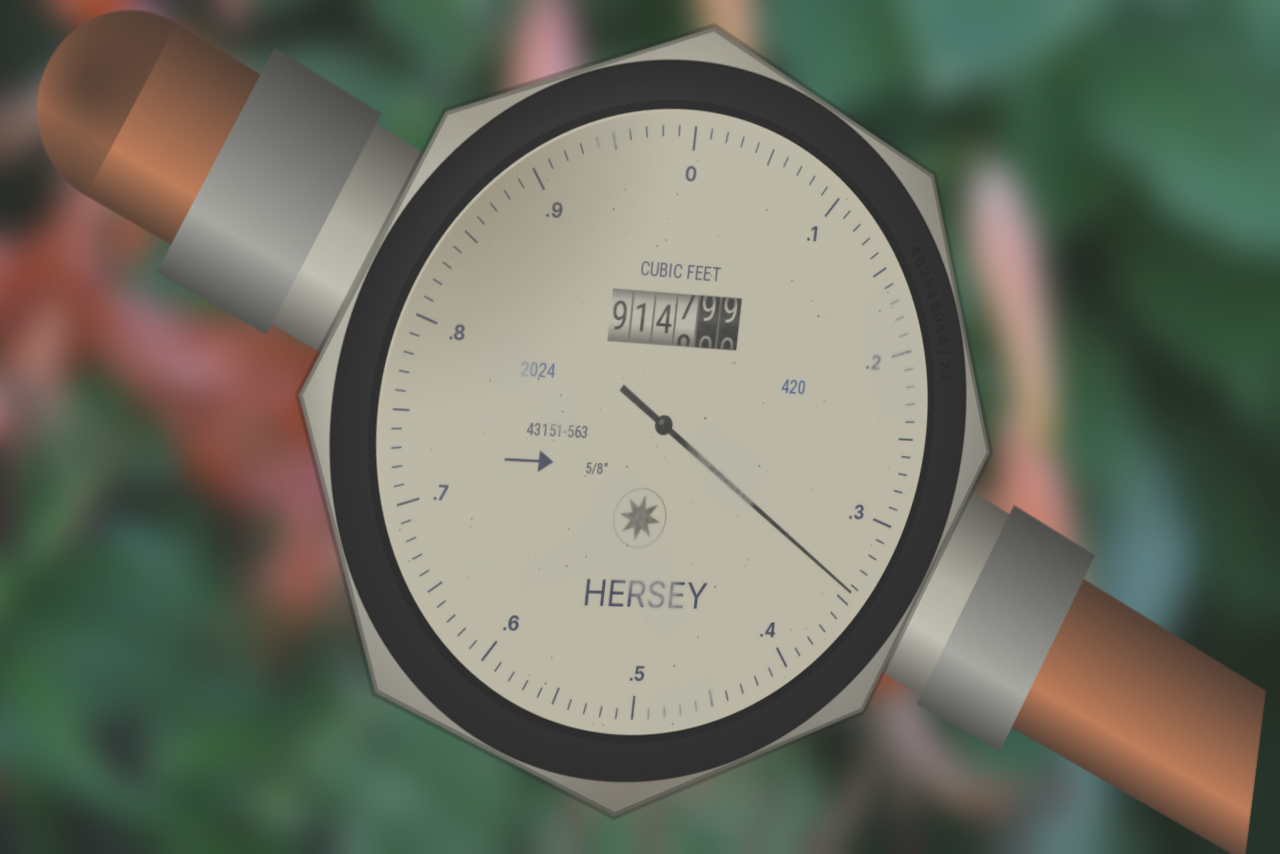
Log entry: 914799.34 ft³
